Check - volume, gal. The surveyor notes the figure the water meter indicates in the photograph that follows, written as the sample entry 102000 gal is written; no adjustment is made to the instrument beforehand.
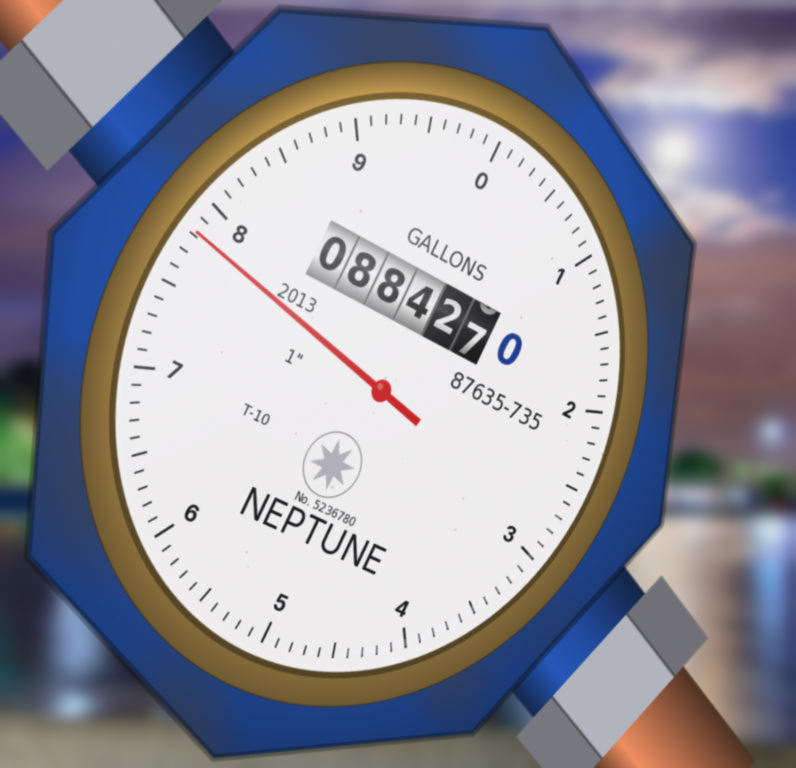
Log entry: 884267.8 gal
